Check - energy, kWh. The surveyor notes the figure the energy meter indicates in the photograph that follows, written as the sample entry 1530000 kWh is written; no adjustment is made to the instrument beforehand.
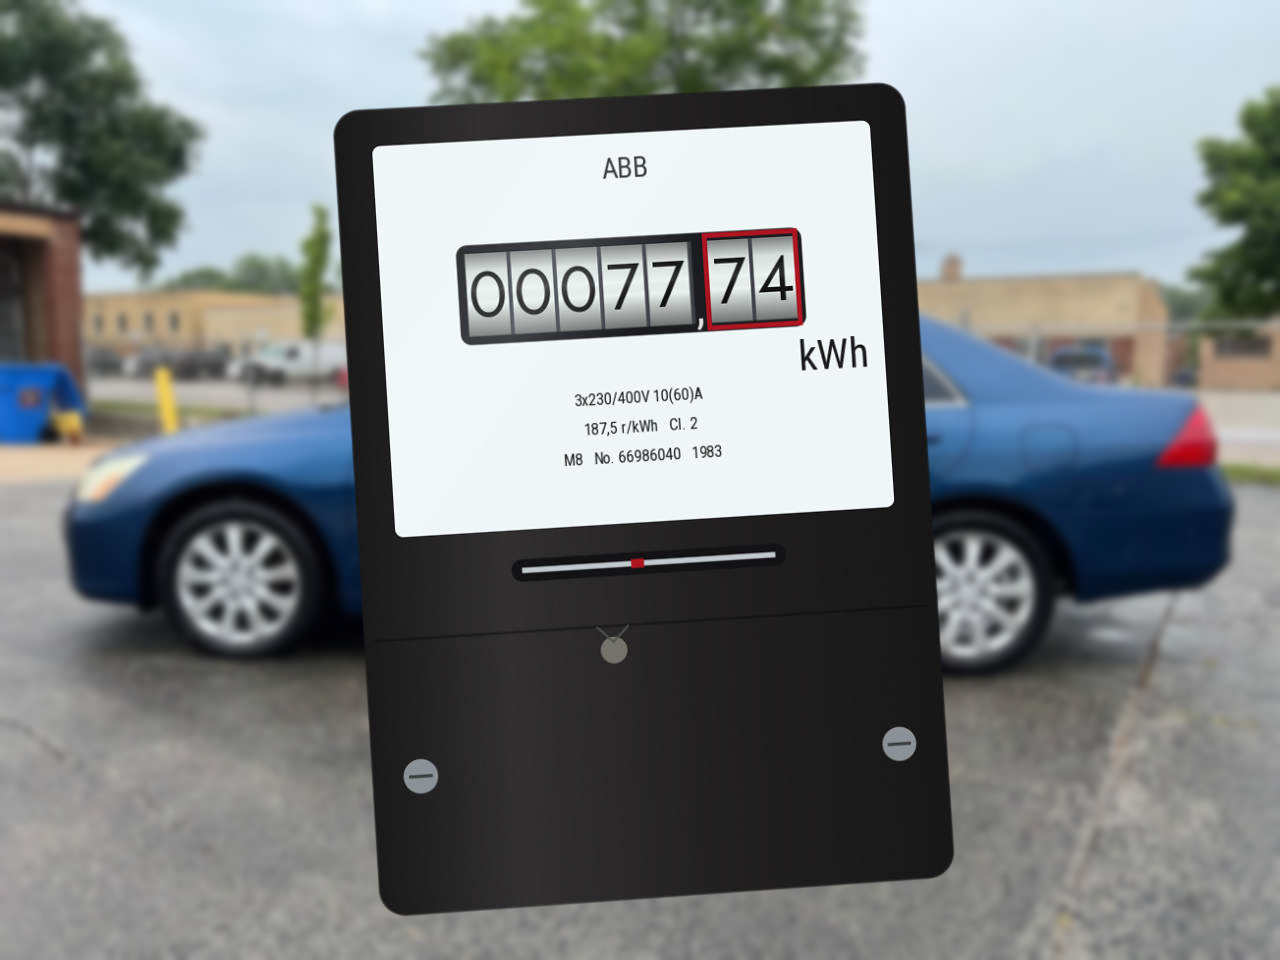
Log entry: 77.74 kWh
